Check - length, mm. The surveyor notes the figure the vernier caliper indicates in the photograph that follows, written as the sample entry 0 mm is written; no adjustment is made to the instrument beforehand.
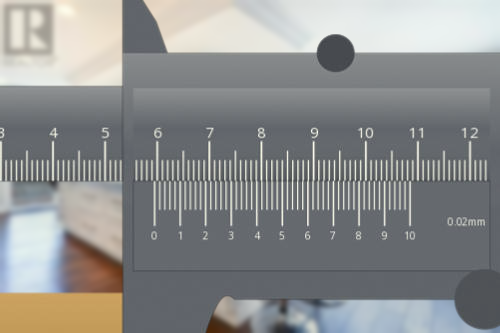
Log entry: 59.5 mm
